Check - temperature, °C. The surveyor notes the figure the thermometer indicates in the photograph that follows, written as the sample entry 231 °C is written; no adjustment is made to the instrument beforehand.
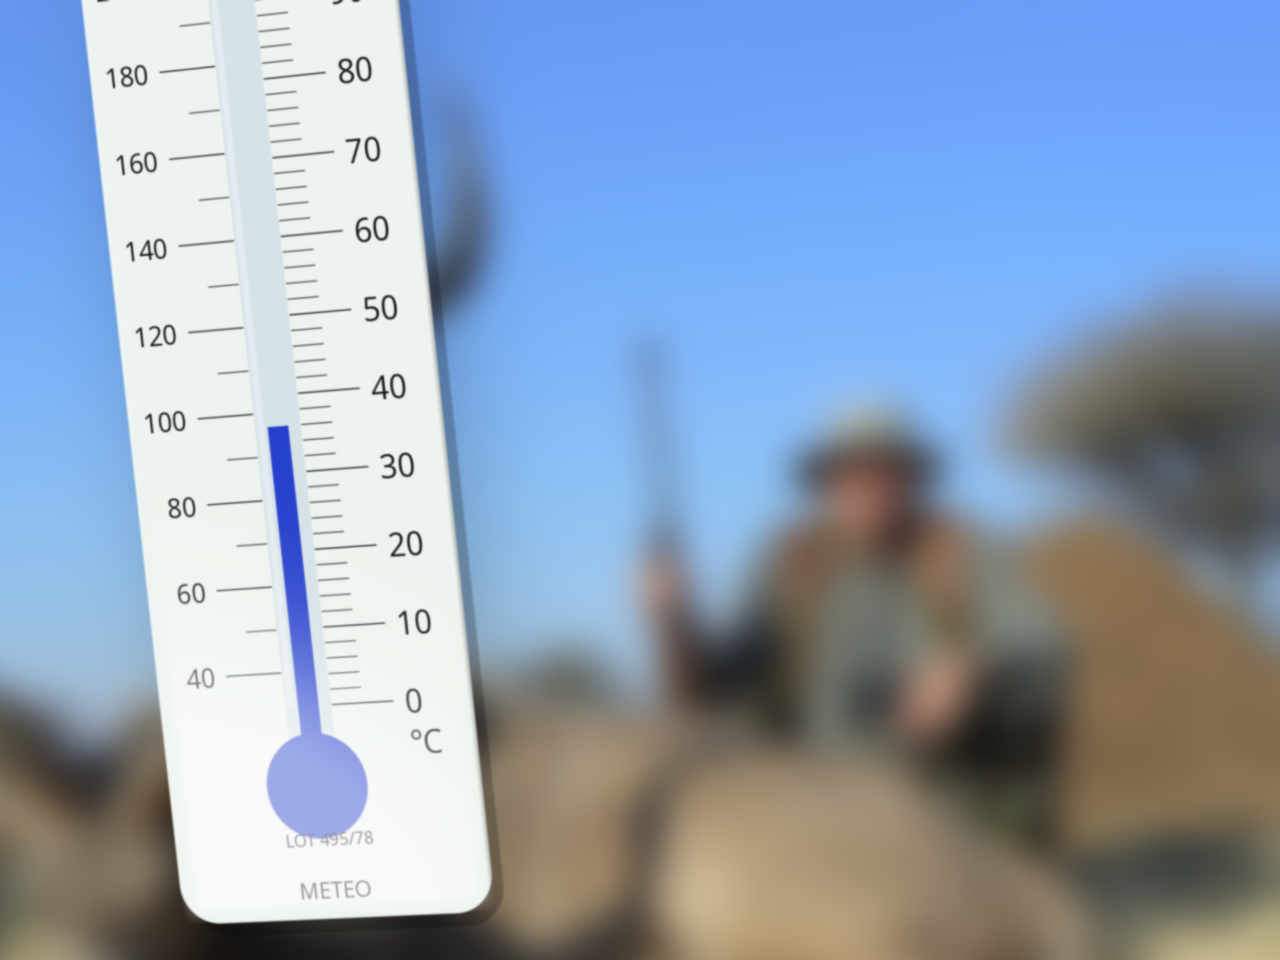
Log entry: 36 °C
